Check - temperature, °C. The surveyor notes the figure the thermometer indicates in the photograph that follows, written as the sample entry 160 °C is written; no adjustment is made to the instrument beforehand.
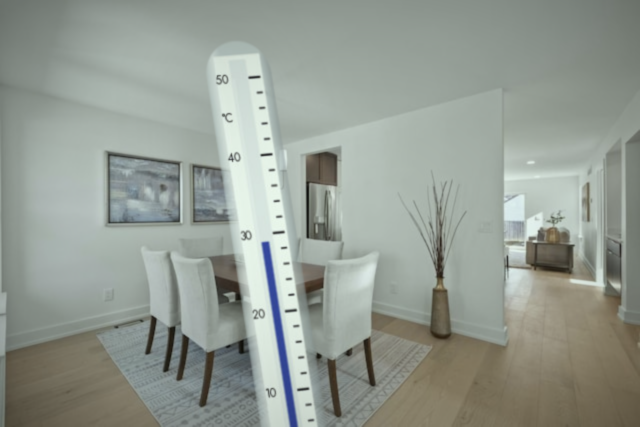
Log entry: 29 °C
